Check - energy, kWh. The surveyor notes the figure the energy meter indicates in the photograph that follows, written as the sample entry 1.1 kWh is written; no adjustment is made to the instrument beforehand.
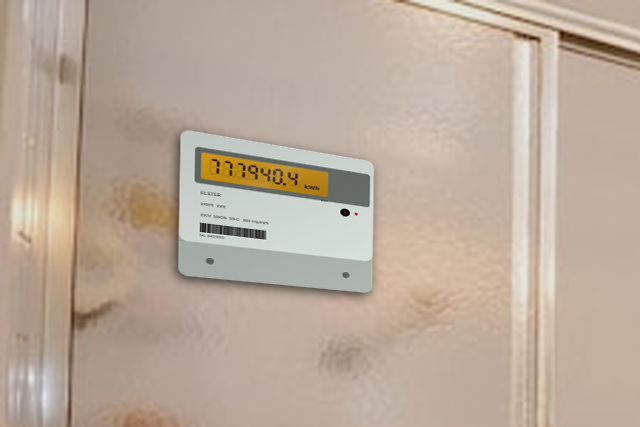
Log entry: 777940.4 kWh
